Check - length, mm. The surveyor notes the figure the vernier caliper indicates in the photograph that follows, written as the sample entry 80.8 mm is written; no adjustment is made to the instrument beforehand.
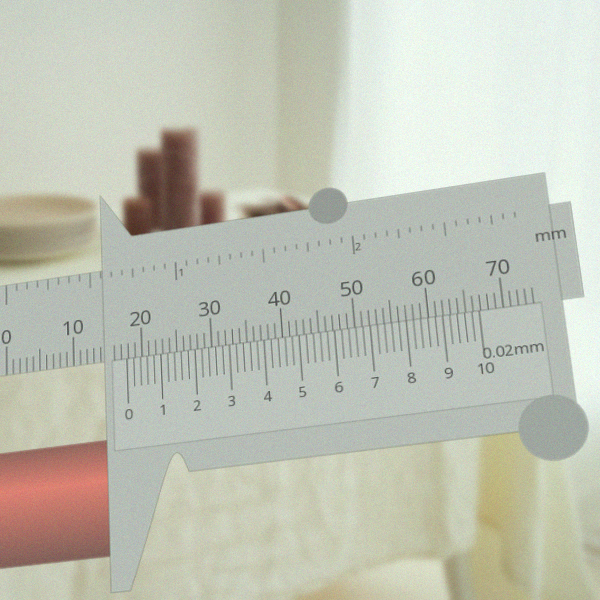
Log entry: 17.8 mm
